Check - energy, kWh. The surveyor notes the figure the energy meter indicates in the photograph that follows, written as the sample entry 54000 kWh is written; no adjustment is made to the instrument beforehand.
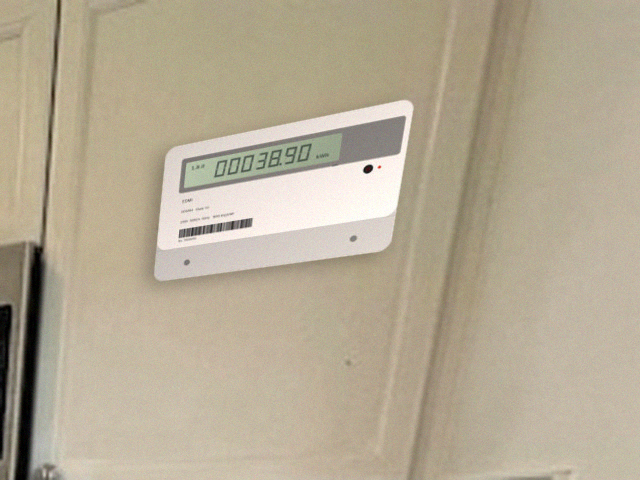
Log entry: 38.90 kWh
